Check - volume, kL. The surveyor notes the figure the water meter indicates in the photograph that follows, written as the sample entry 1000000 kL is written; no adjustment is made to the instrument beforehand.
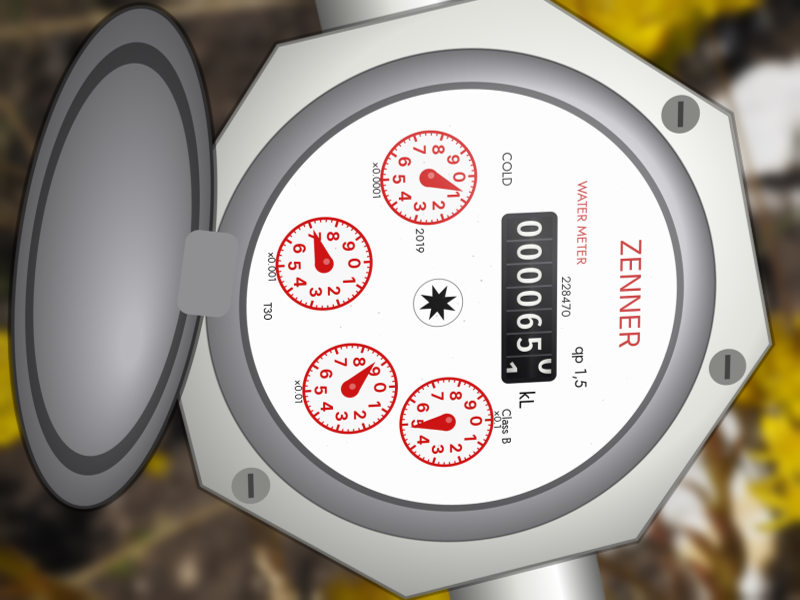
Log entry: 650.4870 kL
